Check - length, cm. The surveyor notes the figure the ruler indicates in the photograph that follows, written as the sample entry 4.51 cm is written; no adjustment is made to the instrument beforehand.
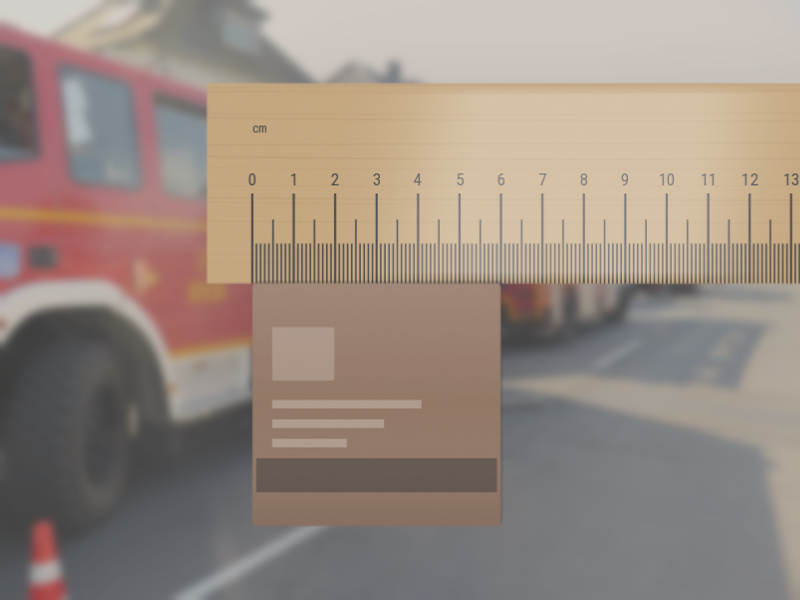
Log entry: 6 cm
